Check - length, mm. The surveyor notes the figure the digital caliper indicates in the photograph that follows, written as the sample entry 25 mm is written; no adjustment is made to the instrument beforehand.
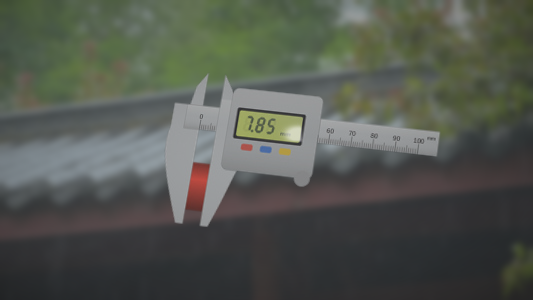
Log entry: 7.85 mm
